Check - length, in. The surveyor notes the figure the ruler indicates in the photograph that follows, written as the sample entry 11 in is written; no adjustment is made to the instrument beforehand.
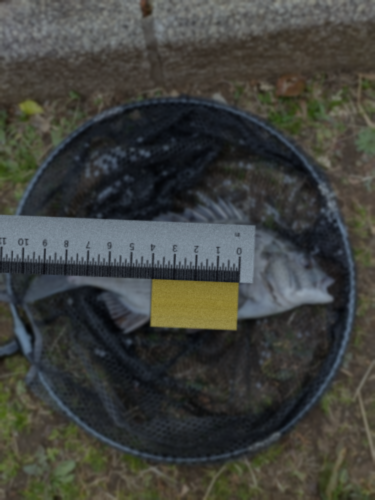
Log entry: 4 in
